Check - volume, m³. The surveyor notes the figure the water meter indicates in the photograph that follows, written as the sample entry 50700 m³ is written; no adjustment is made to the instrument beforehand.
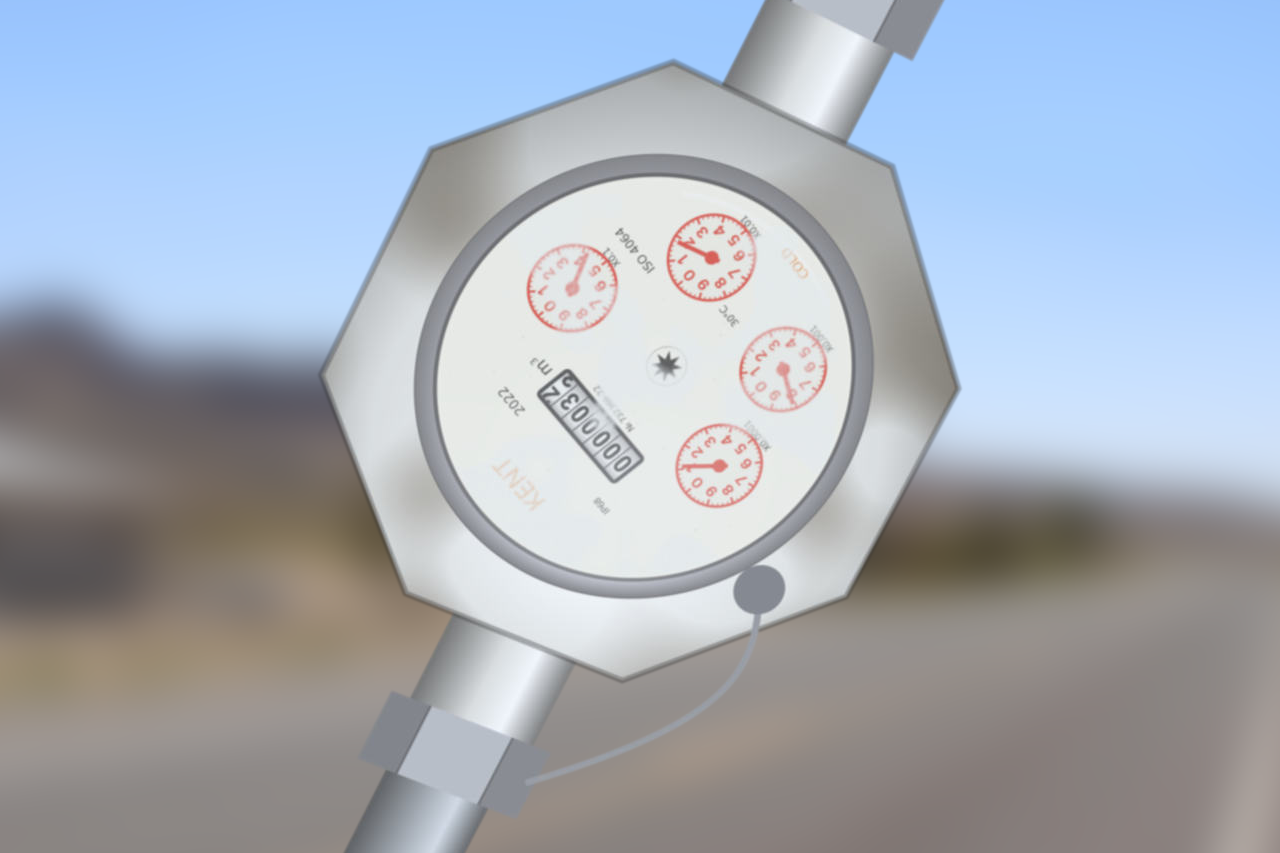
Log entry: 32.4181 m³
